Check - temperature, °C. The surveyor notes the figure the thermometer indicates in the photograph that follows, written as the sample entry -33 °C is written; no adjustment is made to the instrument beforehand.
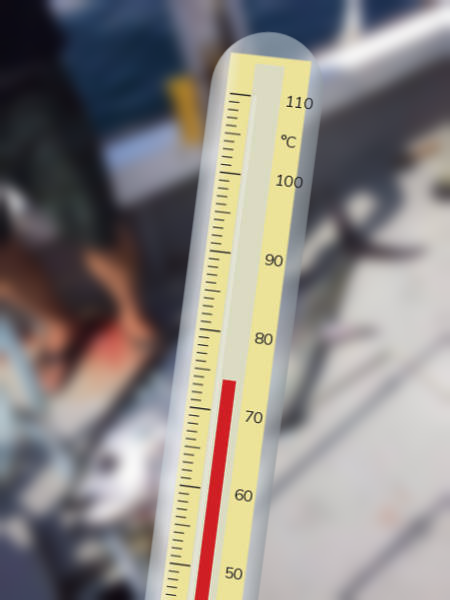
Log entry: 74 °C
